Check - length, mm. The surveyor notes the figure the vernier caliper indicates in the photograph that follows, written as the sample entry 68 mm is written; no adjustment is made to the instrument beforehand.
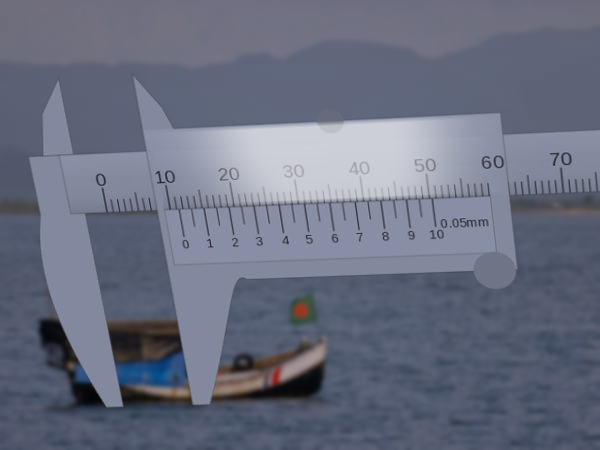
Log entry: 11.4 mm
